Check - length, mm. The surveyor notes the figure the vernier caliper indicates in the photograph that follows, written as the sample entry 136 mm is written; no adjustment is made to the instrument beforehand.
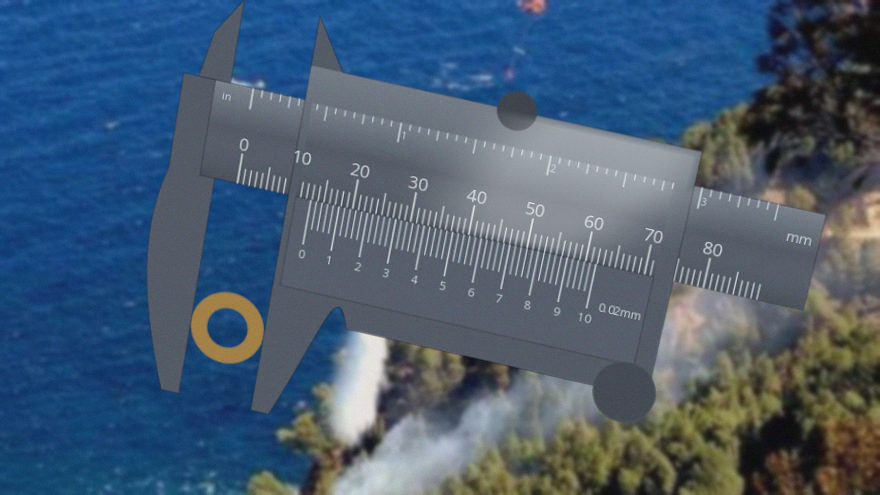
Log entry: 12.8 mm
